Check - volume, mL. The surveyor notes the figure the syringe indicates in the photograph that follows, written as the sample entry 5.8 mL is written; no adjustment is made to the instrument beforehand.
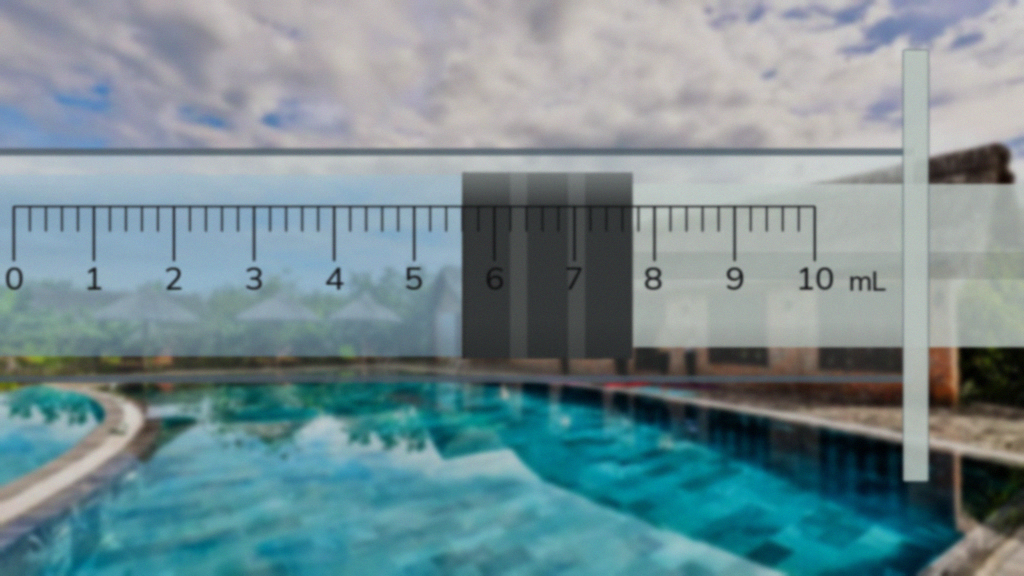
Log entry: 5.6 mL
